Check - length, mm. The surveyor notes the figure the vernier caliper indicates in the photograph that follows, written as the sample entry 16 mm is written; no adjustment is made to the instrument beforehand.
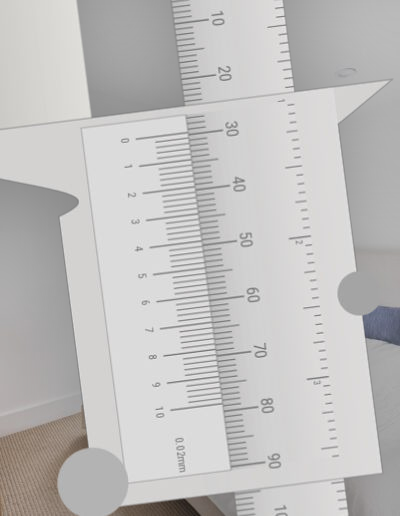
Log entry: 29.6 mm
